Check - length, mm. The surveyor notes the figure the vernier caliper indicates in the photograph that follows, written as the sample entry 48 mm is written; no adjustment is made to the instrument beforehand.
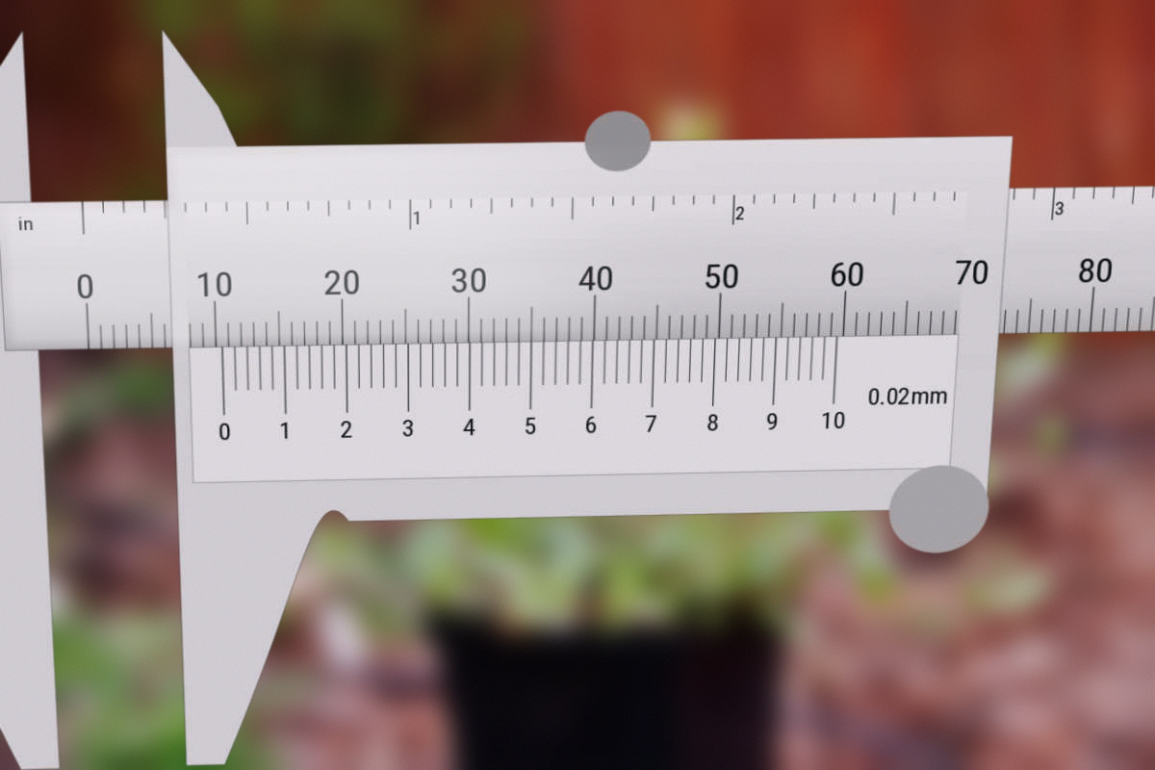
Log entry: 10.5 mm
